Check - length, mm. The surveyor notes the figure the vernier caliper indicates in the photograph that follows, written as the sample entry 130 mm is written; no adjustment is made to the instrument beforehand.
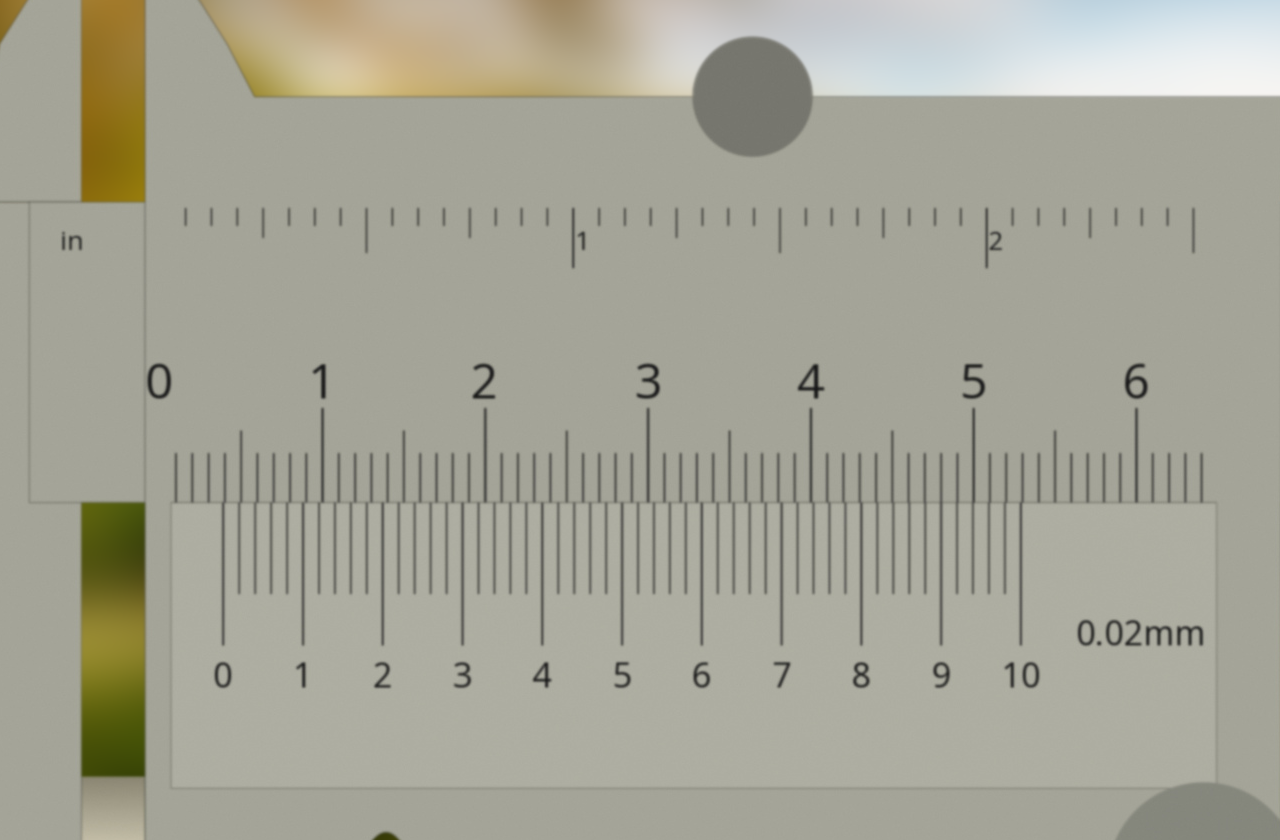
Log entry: 3.9 mm
